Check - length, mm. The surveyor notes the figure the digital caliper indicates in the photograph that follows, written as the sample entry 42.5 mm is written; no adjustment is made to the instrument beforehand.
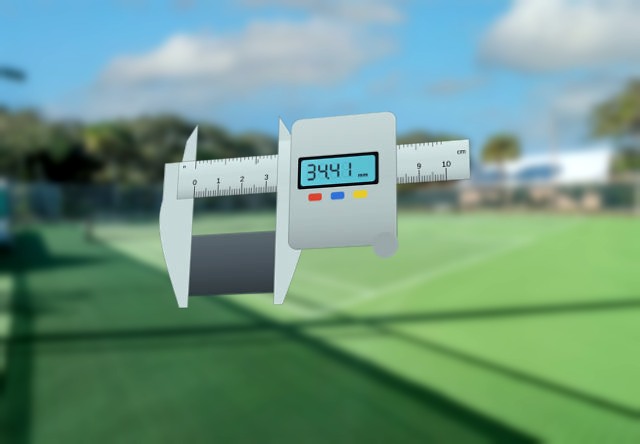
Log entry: 34.41 mm
